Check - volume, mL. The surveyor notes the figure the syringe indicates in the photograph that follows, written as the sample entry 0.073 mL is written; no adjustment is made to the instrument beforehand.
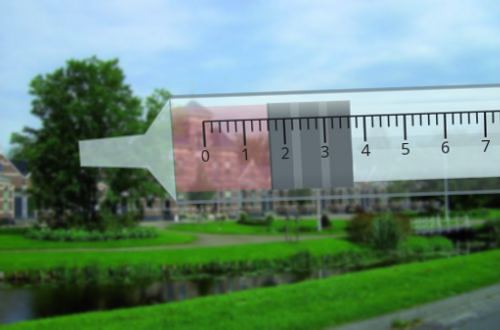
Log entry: 1.6 mL
